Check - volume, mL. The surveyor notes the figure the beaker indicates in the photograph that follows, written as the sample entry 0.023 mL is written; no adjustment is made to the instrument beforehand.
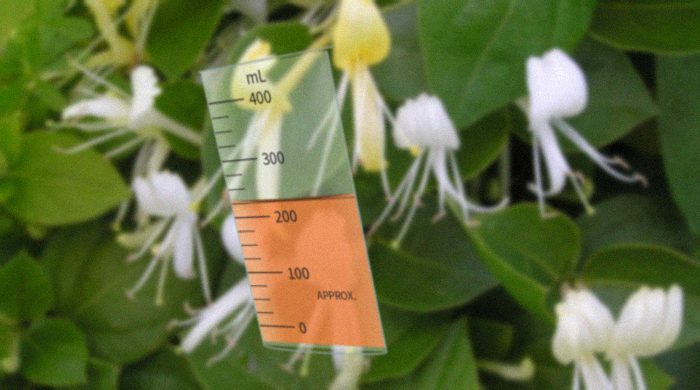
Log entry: 225 mL
